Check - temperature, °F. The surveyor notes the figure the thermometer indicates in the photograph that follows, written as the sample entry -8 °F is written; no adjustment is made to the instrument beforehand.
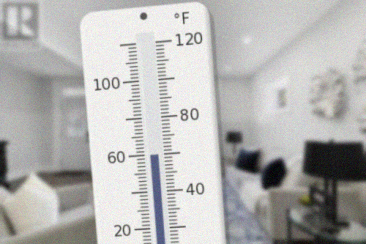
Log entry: 60 °F
